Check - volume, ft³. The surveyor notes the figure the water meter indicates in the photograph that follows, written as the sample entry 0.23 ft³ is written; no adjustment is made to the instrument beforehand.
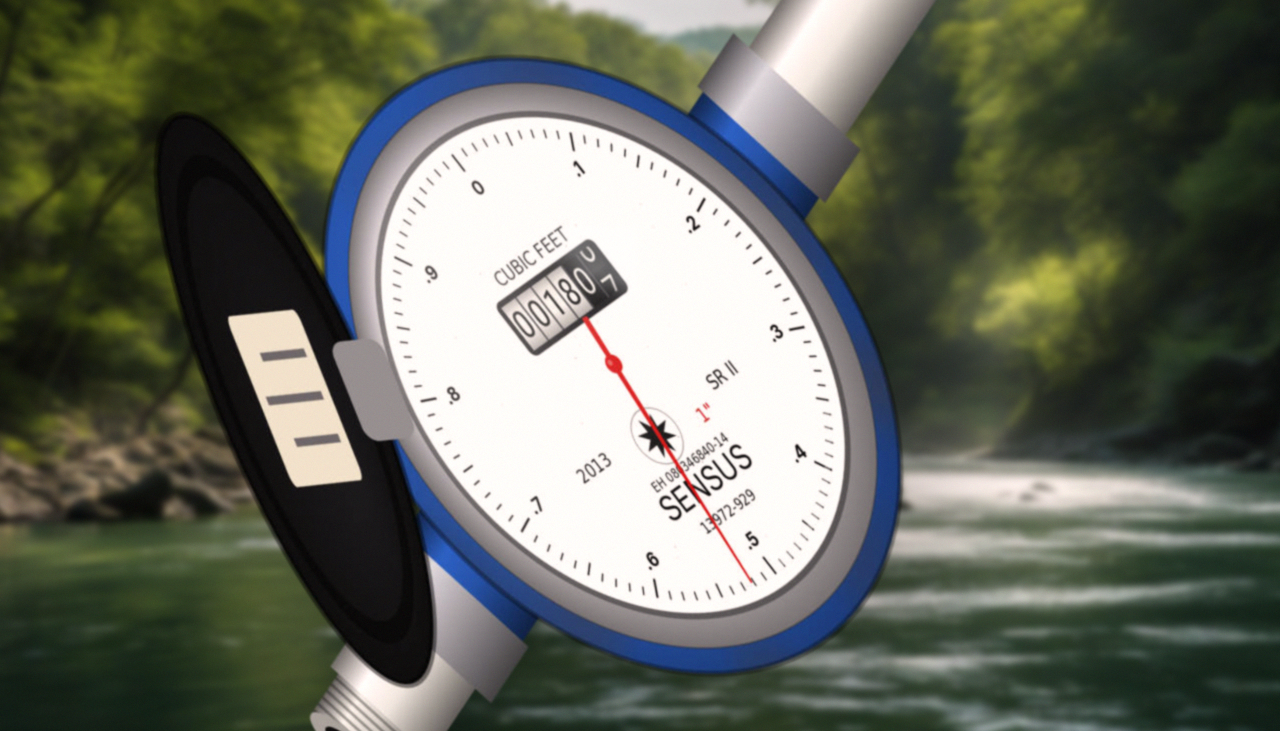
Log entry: 1806.52 ft³
